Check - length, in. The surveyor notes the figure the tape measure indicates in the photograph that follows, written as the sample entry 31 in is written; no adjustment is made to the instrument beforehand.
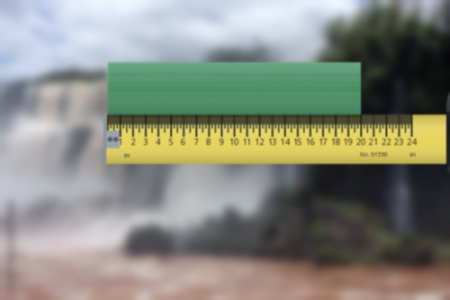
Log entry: 20 in
